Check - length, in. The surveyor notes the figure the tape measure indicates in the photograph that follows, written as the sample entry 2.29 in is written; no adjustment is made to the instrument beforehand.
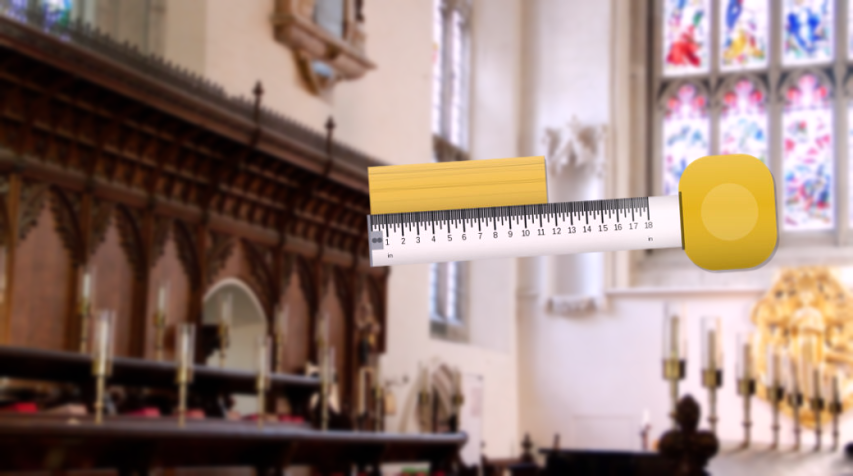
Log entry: 11.5 in
